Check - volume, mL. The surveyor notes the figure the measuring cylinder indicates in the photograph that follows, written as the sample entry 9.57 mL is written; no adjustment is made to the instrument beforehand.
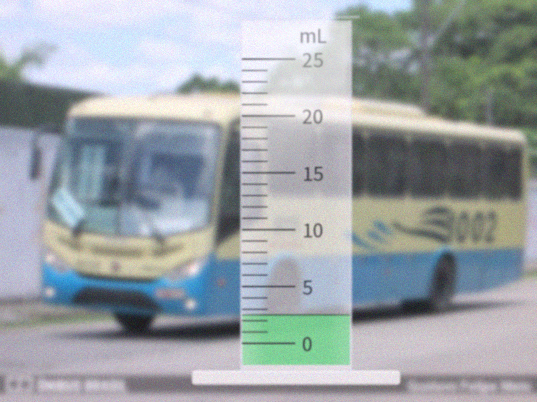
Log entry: 2.5 mL
